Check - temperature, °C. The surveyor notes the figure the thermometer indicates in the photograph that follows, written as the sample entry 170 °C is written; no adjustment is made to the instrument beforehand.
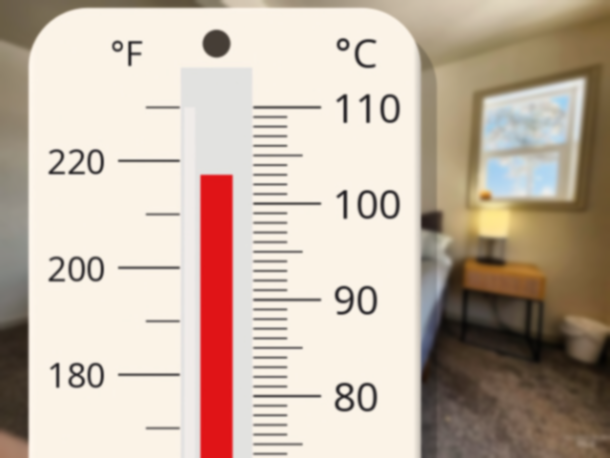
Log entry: 103 °C
